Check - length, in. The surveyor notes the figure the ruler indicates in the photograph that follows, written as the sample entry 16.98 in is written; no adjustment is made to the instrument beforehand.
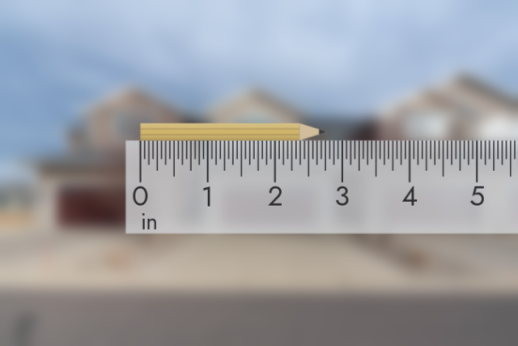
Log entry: 2.75 in
